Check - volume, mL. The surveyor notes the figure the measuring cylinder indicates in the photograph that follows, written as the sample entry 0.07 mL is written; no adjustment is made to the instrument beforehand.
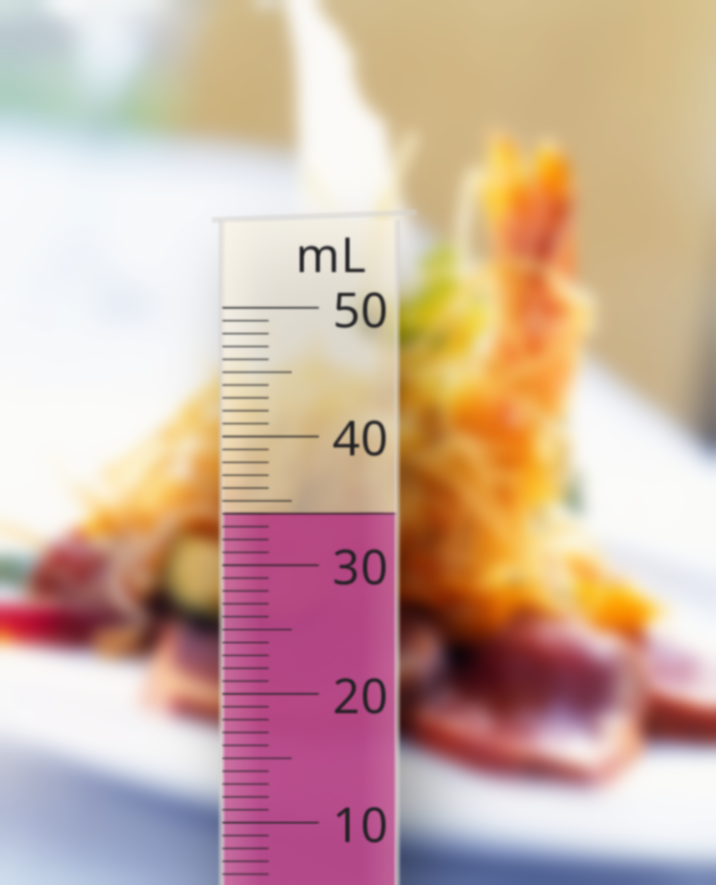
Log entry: 34 mL
